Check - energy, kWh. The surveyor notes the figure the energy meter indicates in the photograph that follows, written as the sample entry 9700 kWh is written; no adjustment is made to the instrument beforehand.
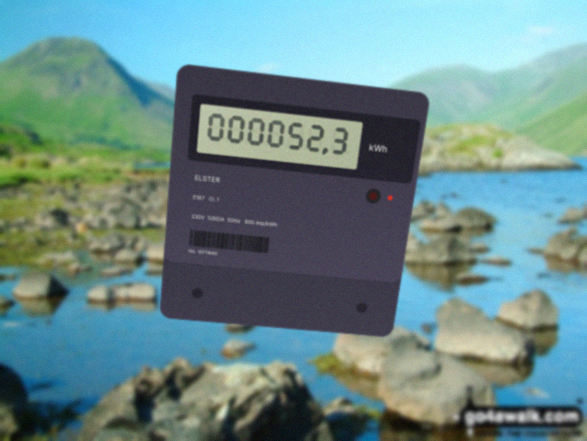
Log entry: 52.3 kWh
